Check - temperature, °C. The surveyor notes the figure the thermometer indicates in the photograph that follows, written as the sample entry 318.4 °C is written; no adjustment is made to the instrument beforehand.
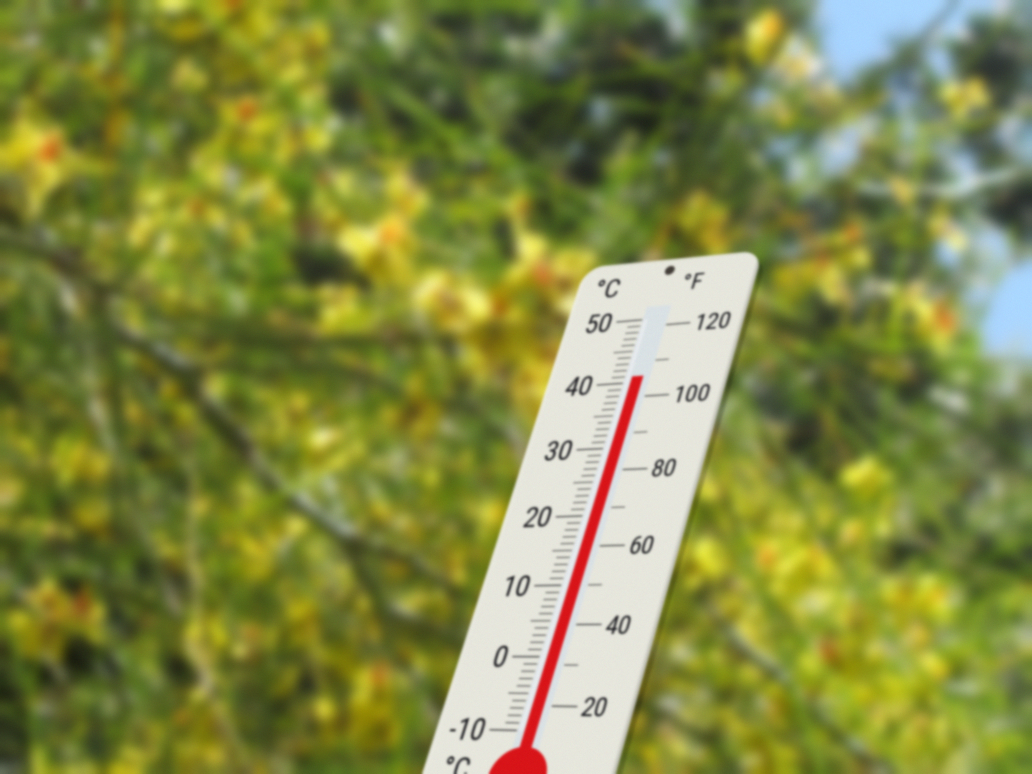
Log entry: 41 °C
